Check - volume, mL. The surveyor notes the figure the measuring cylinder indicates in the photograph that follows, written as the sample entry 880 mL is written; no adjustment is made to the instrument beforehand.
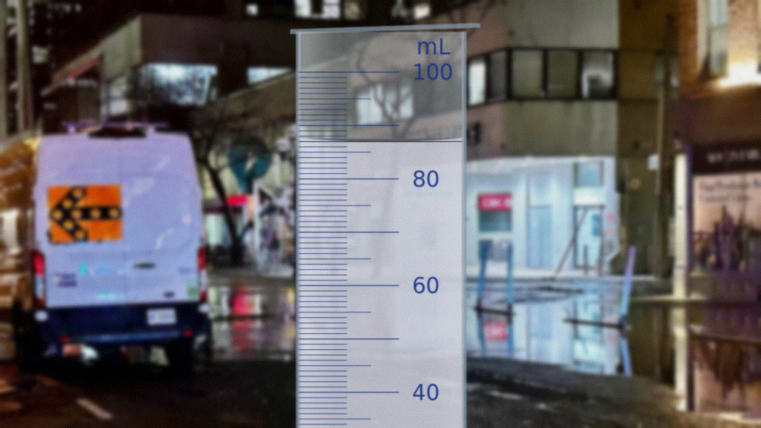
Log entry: 87 mL
